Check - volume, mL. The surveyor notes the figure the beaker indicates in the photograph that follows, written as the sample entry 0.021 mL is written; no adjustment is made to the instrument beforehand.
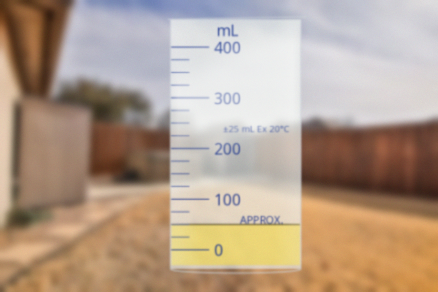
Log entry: 50 mL
